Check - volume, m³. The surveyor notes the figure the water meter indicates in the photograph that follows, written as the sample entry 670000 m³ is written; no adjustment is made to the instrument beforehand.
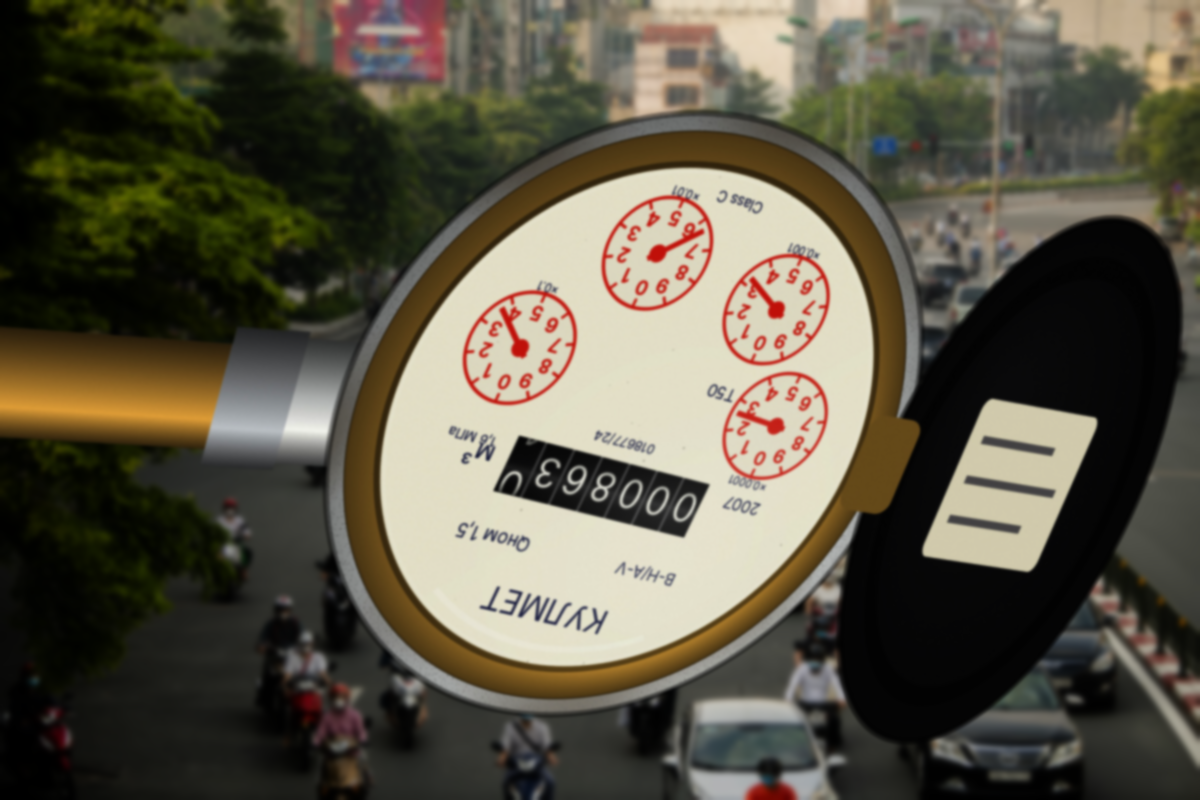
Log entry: 8630.3632 m³
